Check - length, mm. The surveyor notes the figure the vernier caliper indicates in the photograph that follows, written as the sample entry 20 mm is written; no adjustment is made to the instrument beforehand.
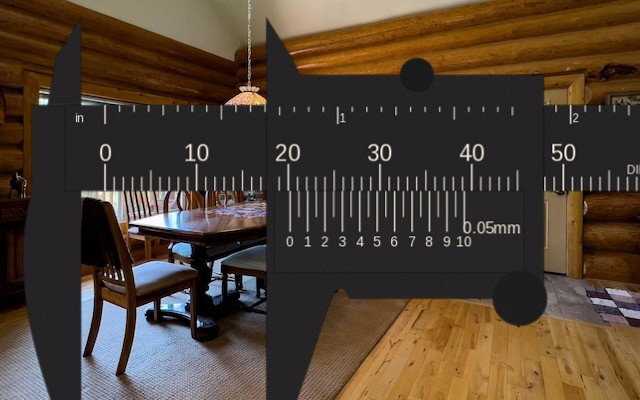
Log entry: 20.2 mm
